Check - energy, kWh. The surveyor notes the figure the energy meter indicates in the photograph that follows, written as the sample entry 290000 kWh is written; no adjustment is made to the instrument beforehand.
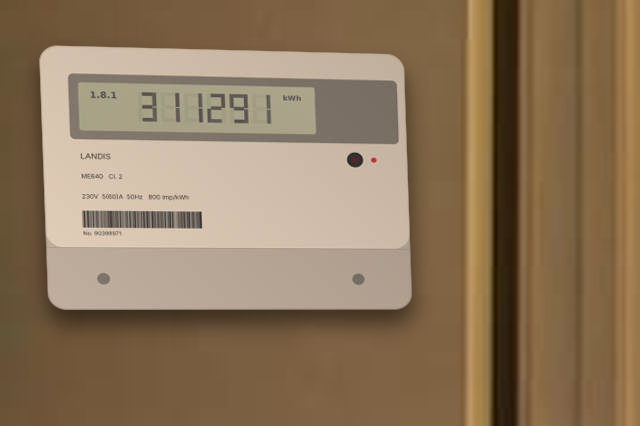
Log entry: 311291 kWh
